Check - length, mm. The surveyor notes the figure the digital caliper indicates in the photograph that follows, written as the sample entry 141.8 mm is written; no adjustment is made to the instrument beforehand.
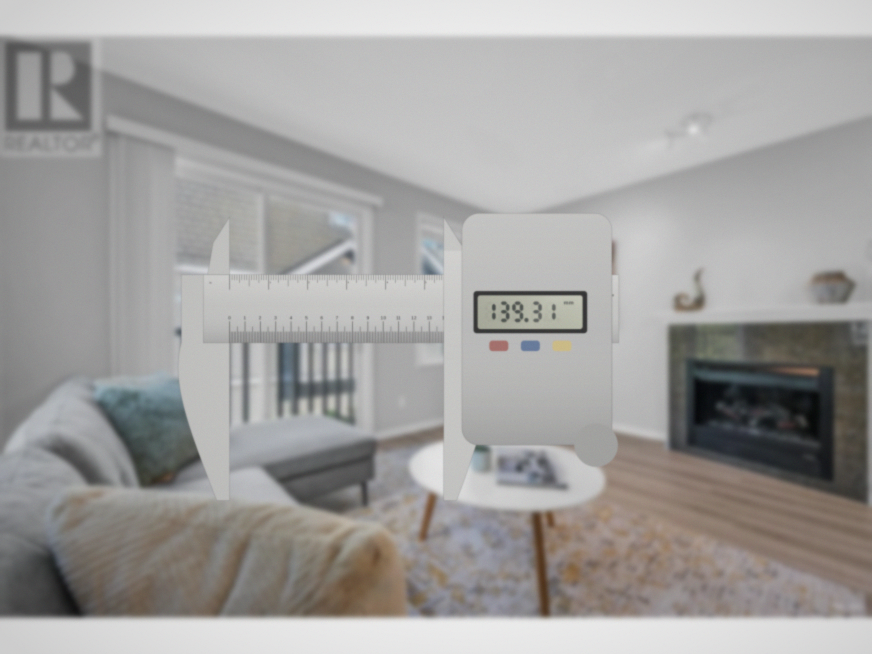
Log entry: 139.31 mm
